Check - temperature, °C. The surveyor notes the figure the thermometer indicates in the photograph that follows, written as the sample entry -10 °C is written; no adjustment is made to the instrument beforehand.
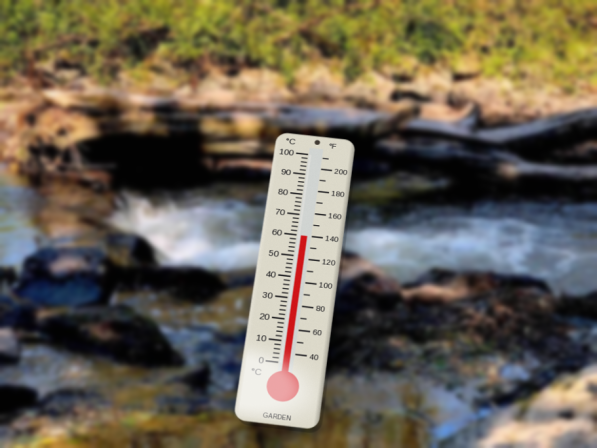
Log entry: 60 °C
